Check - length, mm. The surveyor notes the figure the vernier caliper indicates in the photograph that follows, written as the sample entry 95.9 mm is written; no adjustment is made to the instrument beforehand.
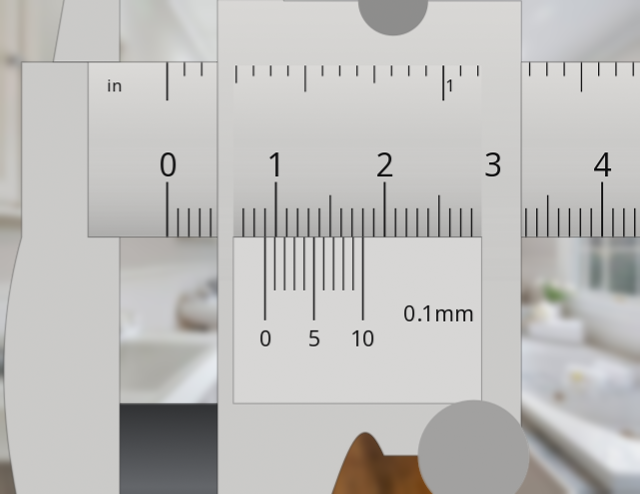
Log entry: 9.0 mm
